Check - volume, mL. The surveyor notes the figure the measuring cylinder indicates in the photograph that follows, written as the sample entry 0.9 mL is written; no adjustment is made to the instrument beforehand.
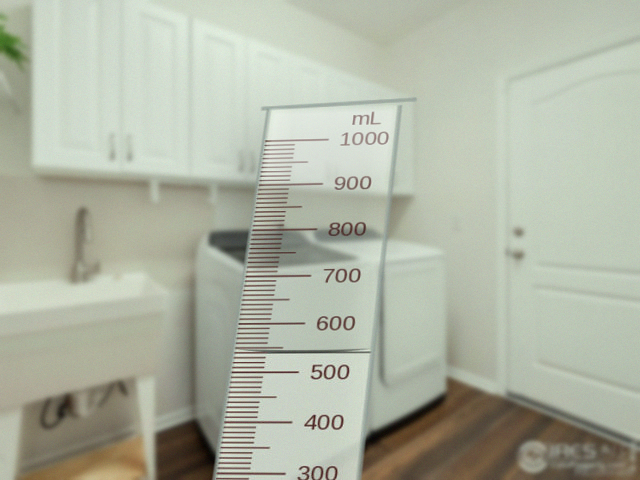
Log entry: 540 mL
